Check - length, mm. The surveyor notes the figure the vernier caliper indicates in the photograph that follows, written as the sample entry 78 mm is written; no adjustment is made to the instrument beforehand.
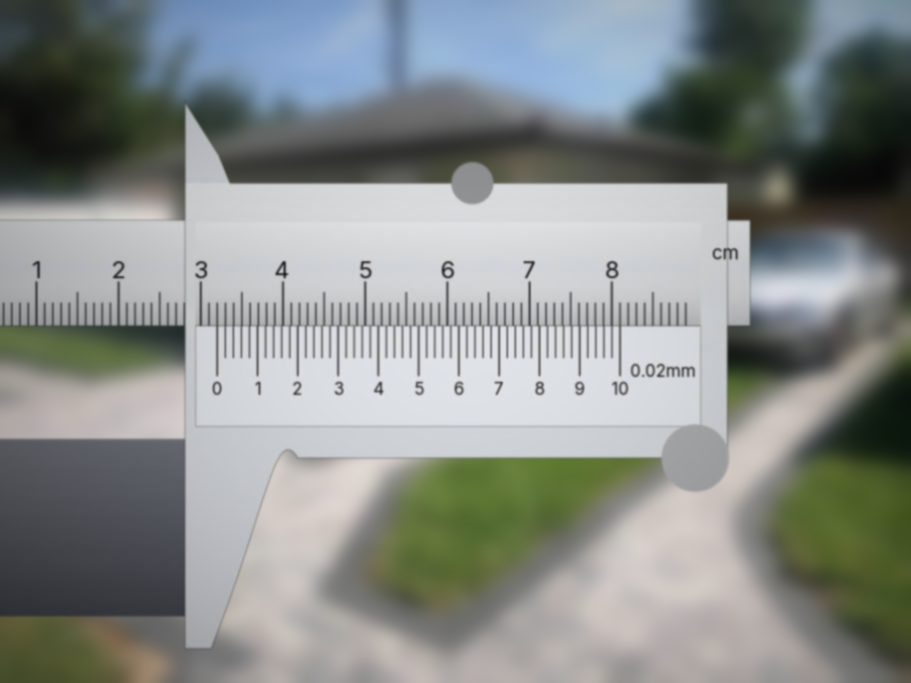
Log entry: 32.0 mm
